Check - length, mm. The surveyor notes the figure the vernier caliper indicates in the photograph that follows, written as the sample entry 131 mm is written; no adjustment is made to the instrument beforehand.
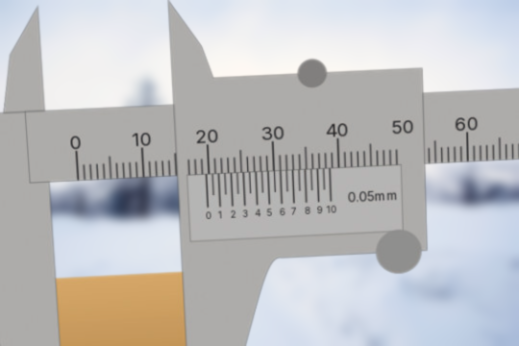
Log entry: 19.6 mm
